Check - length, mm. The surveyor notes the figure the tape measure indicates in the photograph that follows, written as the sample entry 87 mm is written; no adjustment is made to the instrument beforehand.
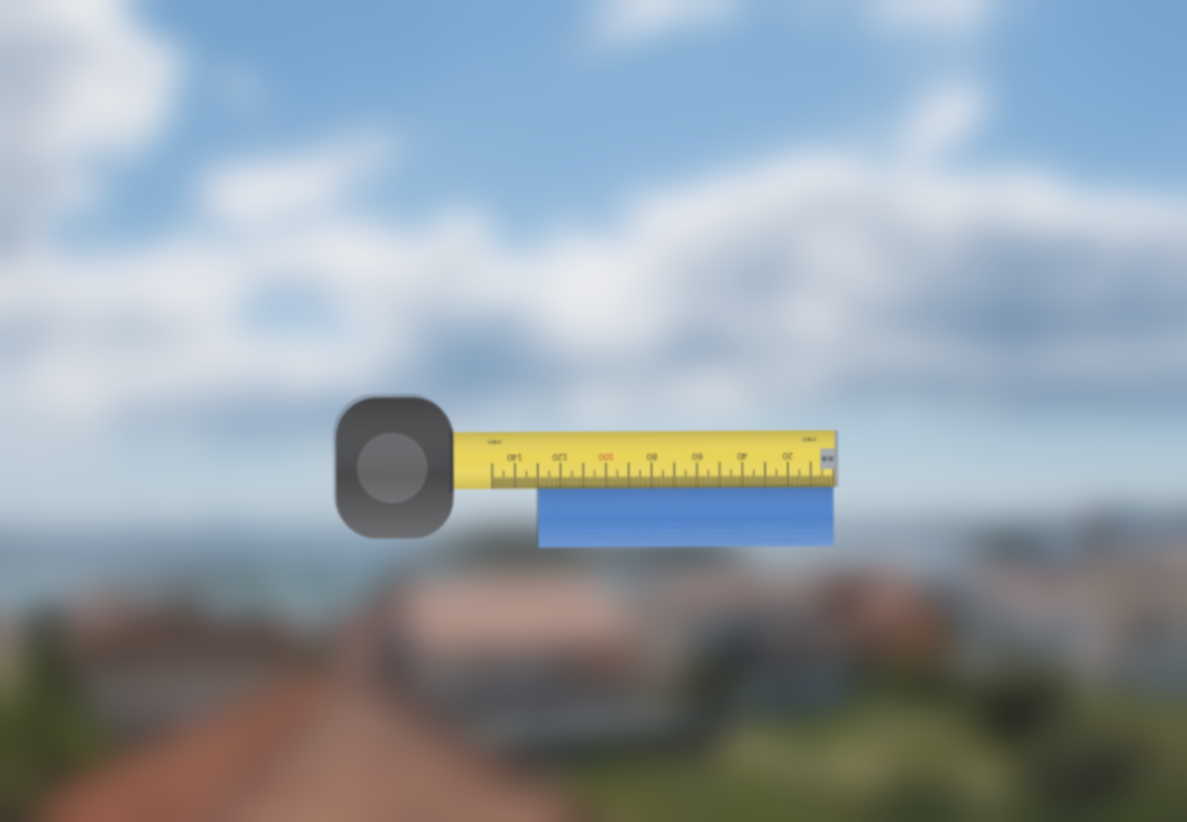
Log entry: 130 mm
